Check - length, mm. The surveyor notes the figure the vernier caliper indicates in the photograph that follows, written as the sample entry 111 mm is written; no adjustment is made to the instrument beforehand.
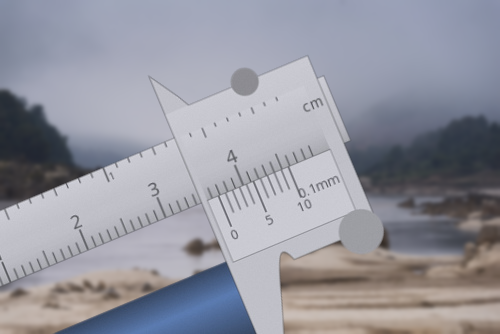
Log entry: 36.8 mm
